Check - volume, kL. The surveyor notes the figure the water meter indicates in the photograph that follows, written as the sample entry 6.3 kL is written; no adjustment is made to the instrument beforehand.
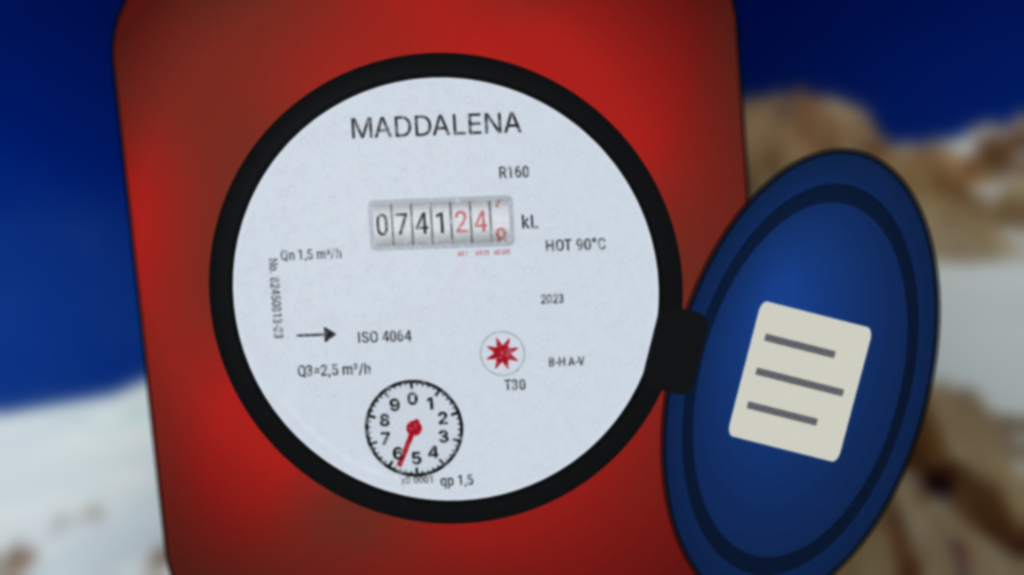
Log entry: 741.2475 kL
